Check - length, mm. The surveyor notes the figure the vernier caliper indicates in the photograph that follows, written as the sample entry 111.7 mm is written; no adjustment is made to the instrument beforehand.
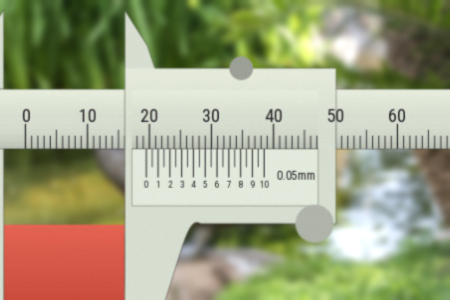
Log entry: 19.5 mm
